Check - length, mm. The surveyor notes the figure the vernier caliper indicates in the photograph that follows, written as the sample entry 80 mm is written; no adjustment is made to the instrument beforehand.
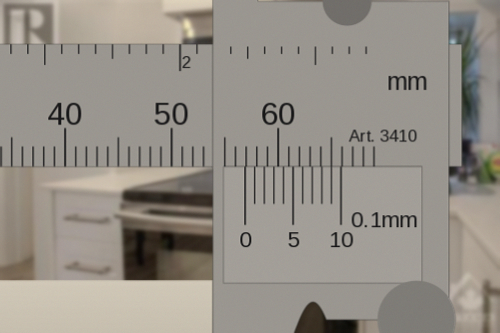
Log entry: 56.9 mm
